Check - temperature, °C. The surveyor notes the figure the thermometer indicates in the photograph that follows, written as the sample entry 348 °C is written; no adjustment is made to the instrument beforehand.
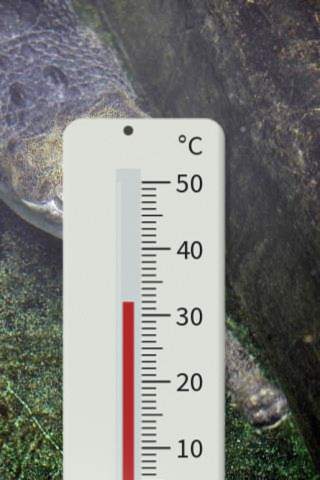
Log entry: 32 °C
